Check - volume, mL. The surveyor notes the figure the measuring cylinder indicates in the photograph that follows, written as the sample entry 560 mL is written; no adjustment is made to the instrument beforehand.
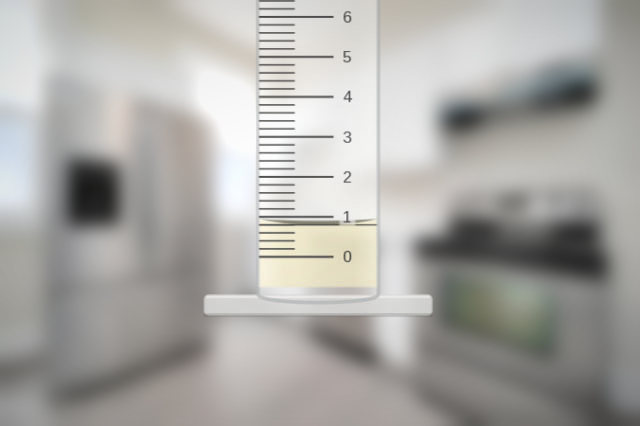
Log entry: 0.8 mL
